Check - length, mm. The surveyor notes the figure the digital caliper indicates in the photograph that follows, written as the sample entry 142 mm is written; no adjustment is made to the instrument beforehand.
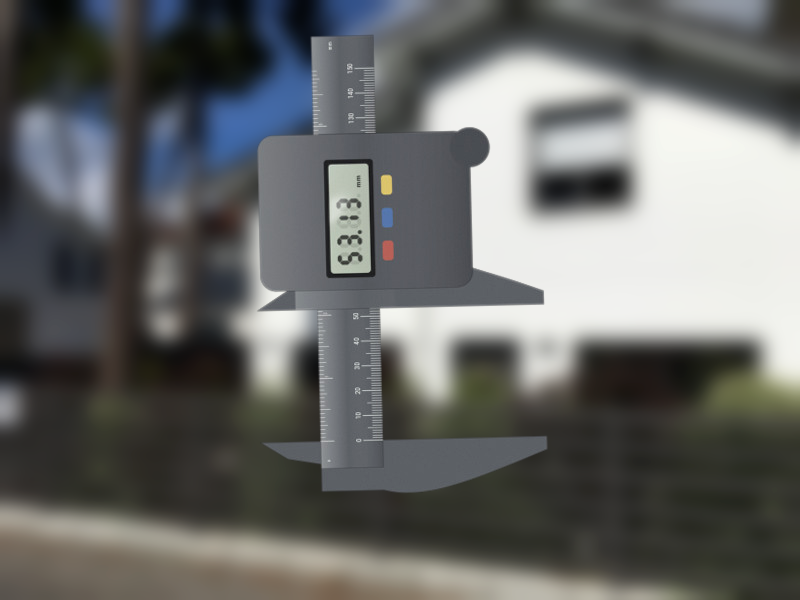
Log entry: 53.13 mm
